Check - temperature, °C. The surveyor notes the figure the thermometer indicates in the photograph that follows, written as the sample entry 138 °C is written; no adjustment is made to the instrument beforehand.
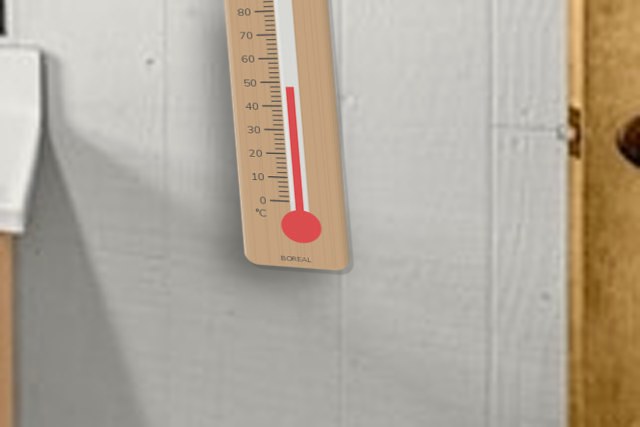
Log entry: 48 °C
